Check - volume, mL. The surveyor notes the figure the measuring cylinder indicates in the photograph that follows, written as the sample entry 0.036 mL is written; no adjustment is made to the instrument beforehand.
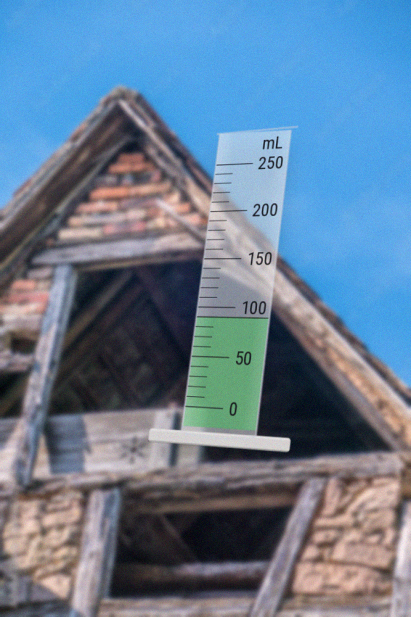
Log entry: 90 mL
